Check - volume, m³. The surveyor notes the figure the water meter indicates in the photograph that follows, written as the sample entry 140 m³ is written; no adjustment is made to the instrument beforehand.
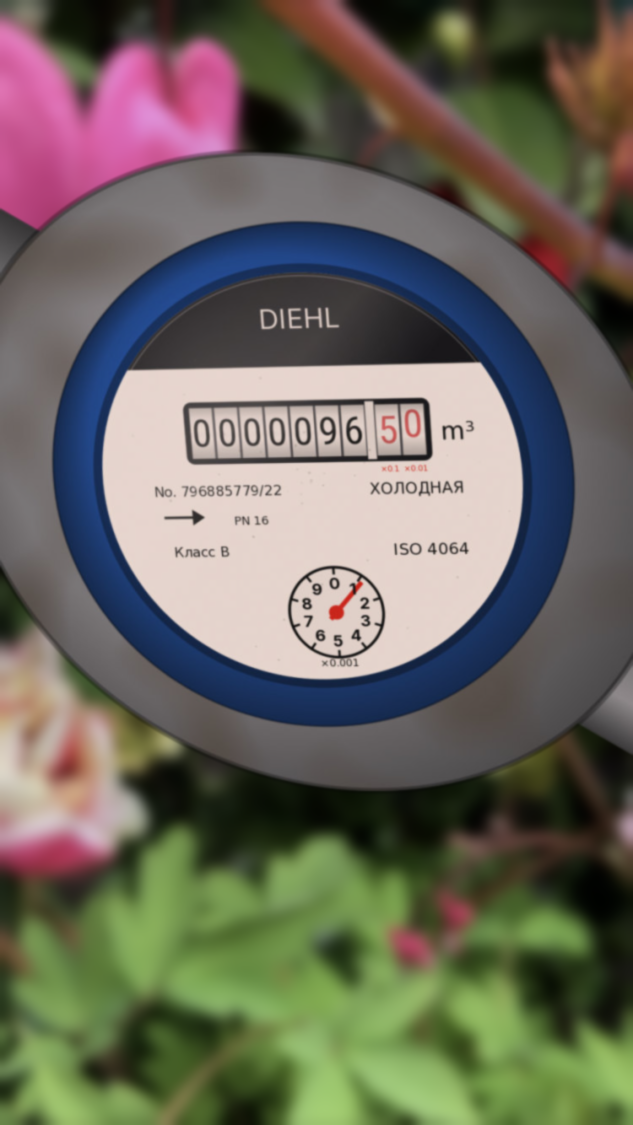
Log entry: 96.501 m³
